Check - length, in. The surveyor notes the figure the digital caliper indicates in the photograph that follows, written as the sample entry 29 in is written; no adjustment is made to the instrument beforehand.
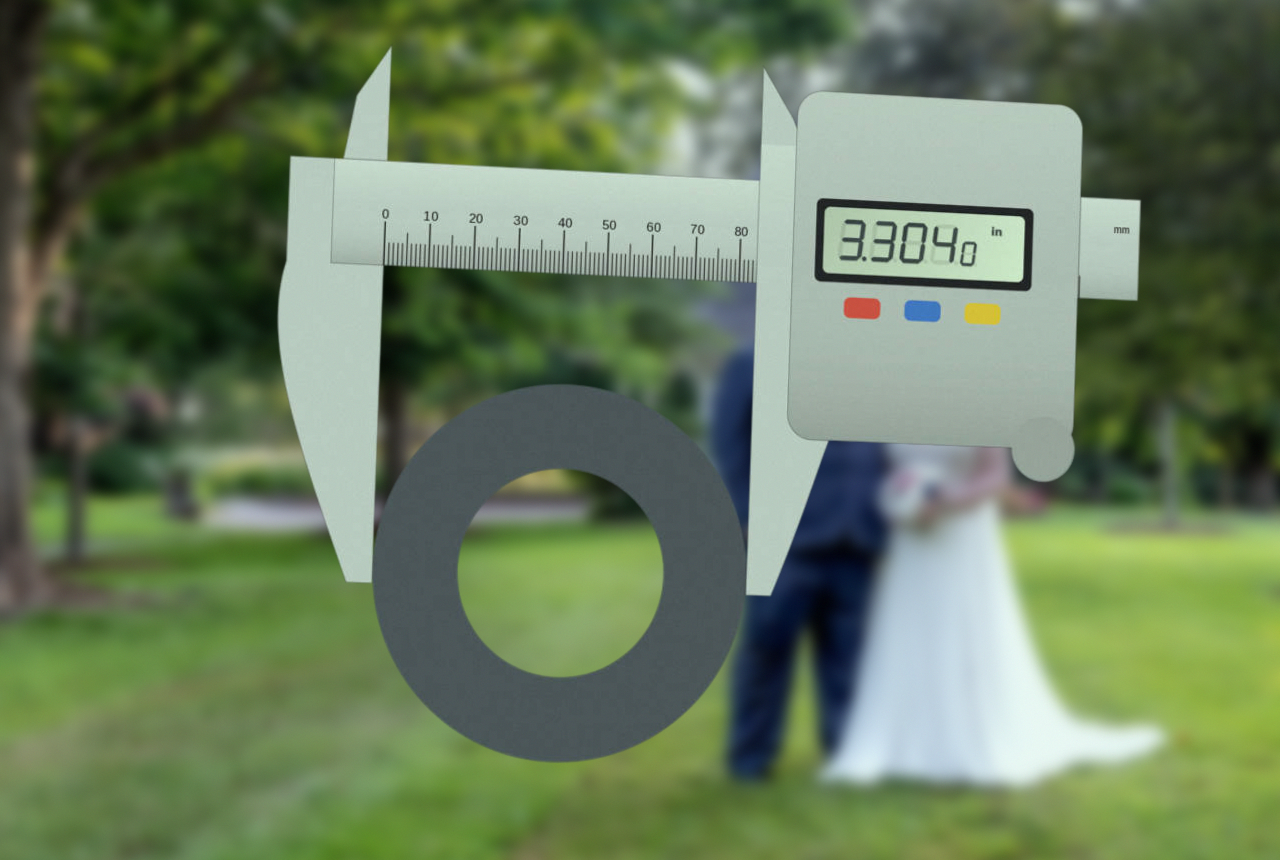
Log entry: 3.3040 in
